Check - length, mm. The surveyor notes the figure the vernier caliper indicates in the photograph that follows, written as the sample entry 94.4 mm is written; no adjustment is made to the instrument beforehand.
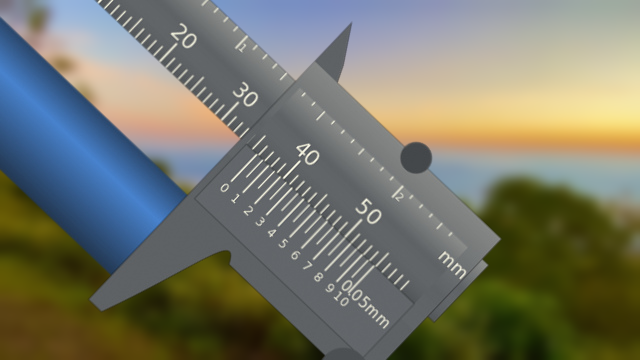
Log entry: 35.8 mm
